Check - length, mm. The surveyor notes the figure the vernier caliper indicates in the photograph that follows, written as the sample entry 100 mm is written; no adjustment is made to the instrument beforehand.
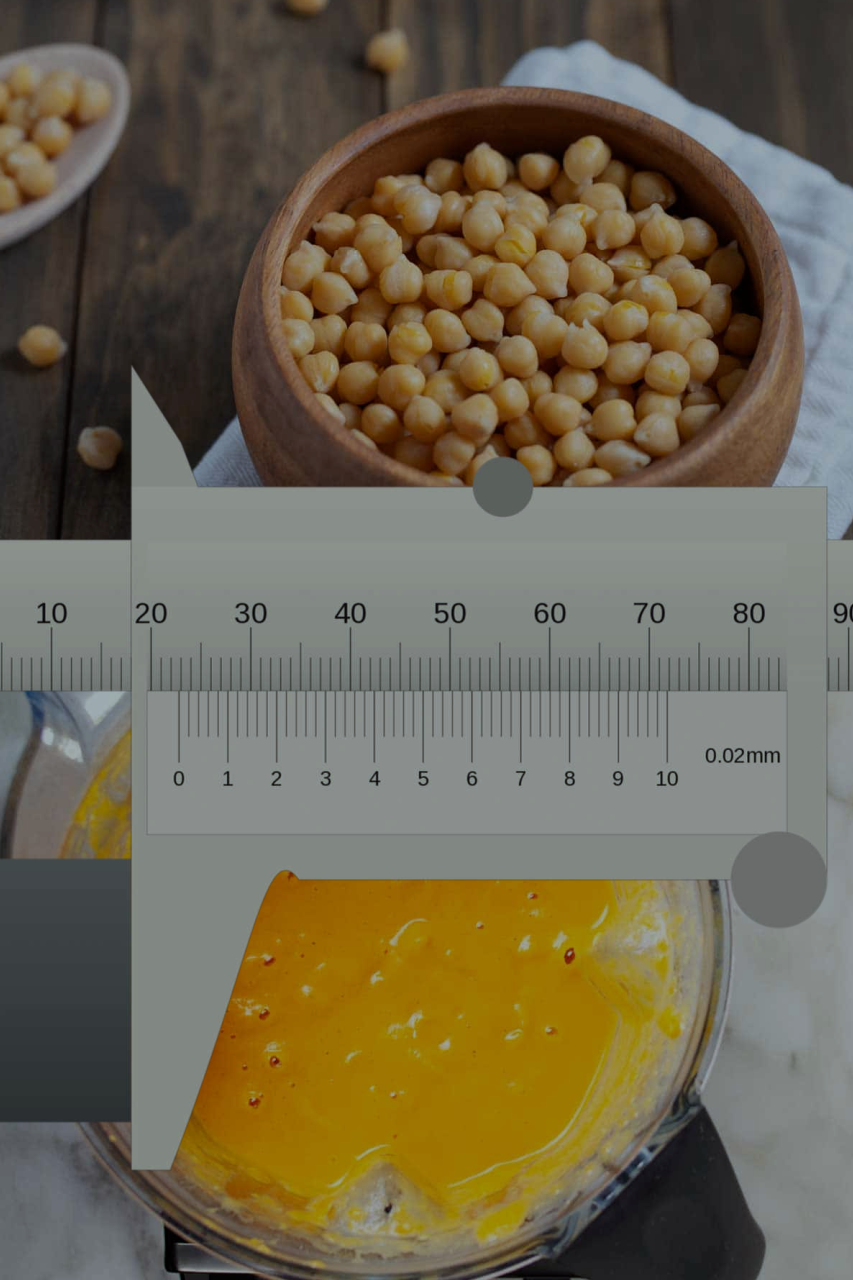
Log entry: 22.8 mm
